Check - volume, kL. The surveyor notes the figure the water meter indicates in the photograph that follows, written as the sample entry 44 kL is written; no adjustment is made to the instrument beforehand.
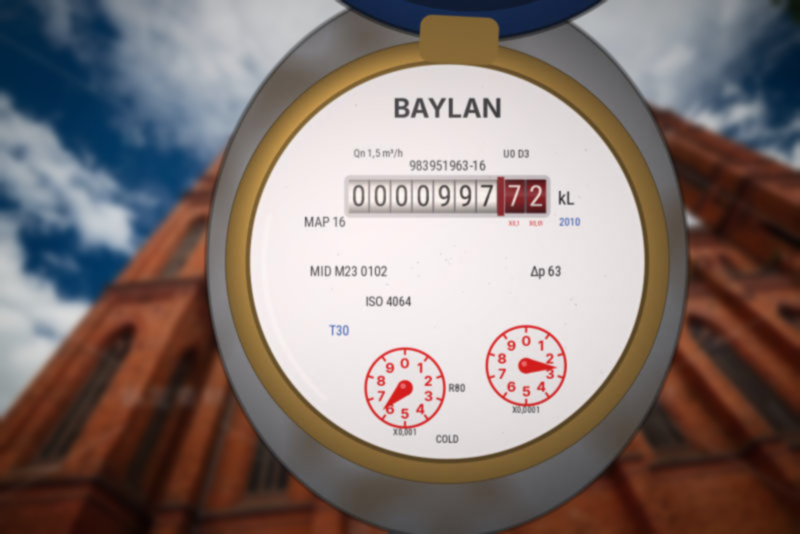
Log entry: 997.7262 kL
